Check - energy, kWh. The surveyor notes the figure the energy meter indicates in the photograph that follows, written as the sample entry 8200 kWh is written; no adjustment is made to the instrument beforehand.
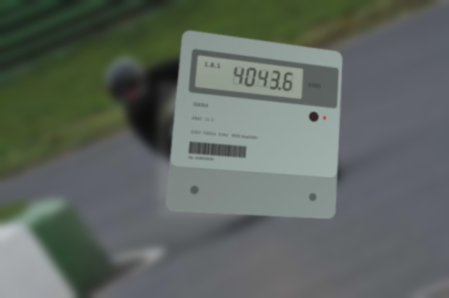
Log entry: 4043.6 kWh
